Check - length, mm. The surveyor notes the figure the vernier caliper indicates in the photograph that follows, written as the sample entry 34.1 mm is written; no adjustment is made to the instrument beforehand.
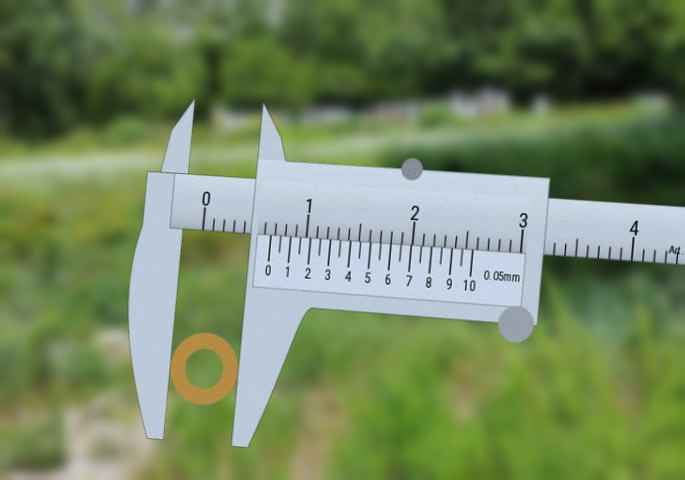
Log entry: 6.6 mm
